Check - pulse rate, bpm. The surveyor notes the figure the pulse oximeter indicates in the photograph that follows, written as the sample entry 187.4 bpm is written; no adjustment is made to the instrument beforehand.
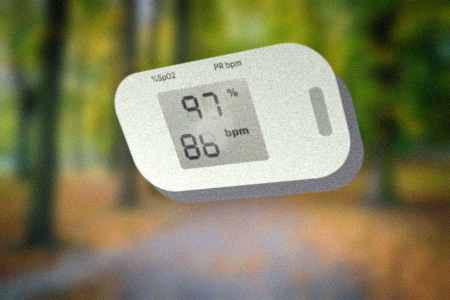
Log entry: 86 bpm
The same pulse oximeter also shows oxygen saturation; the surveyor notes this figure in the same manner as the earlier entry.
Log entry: 97 %
